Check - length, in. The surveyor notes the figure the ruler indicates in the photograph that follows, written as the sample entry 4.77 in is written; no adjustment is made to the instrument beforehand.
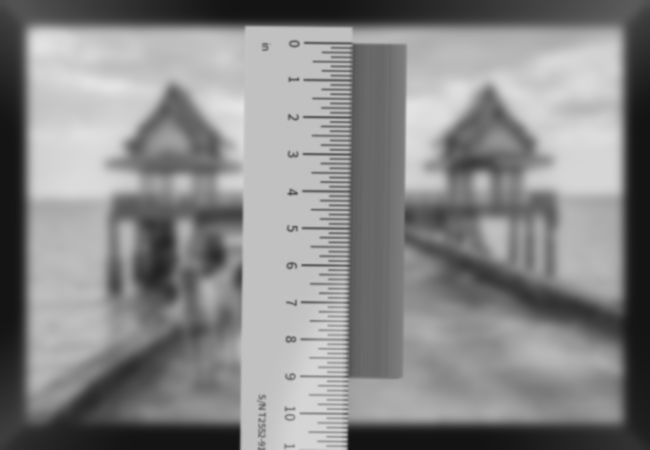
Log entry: 9 in
